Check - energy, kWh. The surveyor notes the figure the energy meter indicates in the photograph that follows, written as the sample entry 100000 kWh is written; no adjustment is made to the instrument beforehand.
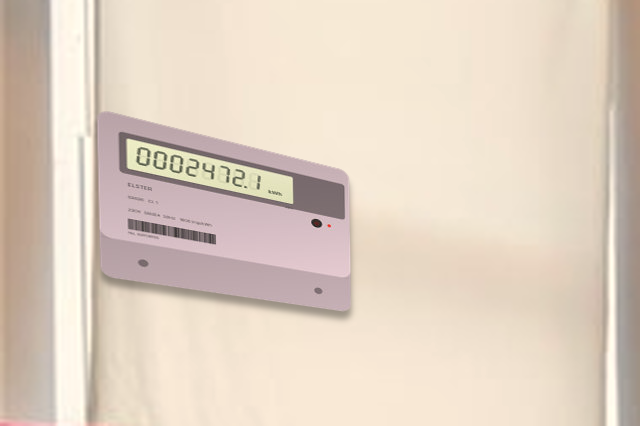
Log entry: 2472.1 kWh
